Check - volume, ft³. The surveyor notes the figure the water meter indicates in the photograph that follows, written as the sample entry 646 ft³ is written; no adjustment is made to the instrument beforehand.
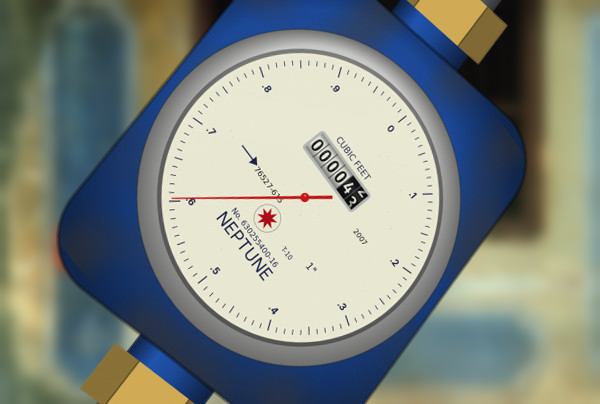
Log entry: 42.60 ft³
